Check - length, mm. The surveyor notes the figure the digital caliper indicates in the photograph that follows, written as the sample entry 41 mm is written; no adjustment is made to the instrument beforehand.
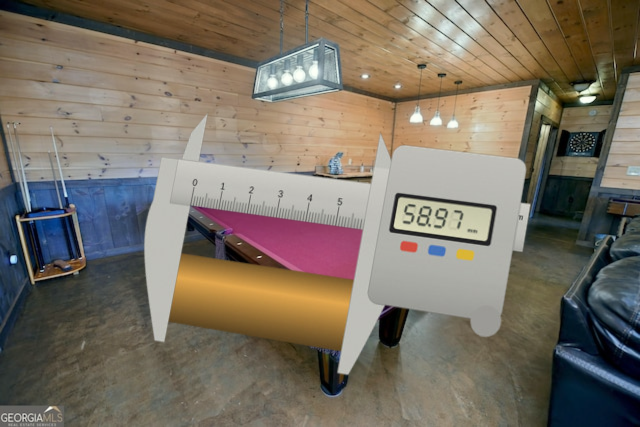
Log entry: 58.97 mm
